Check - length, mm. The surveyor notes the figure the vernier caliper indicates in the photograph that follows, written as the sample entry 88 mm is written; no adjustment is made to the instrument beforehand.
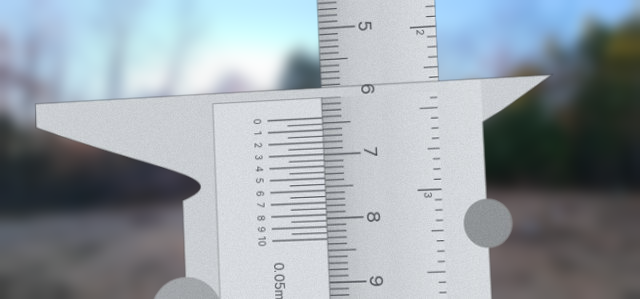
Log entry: 64.2 mm
